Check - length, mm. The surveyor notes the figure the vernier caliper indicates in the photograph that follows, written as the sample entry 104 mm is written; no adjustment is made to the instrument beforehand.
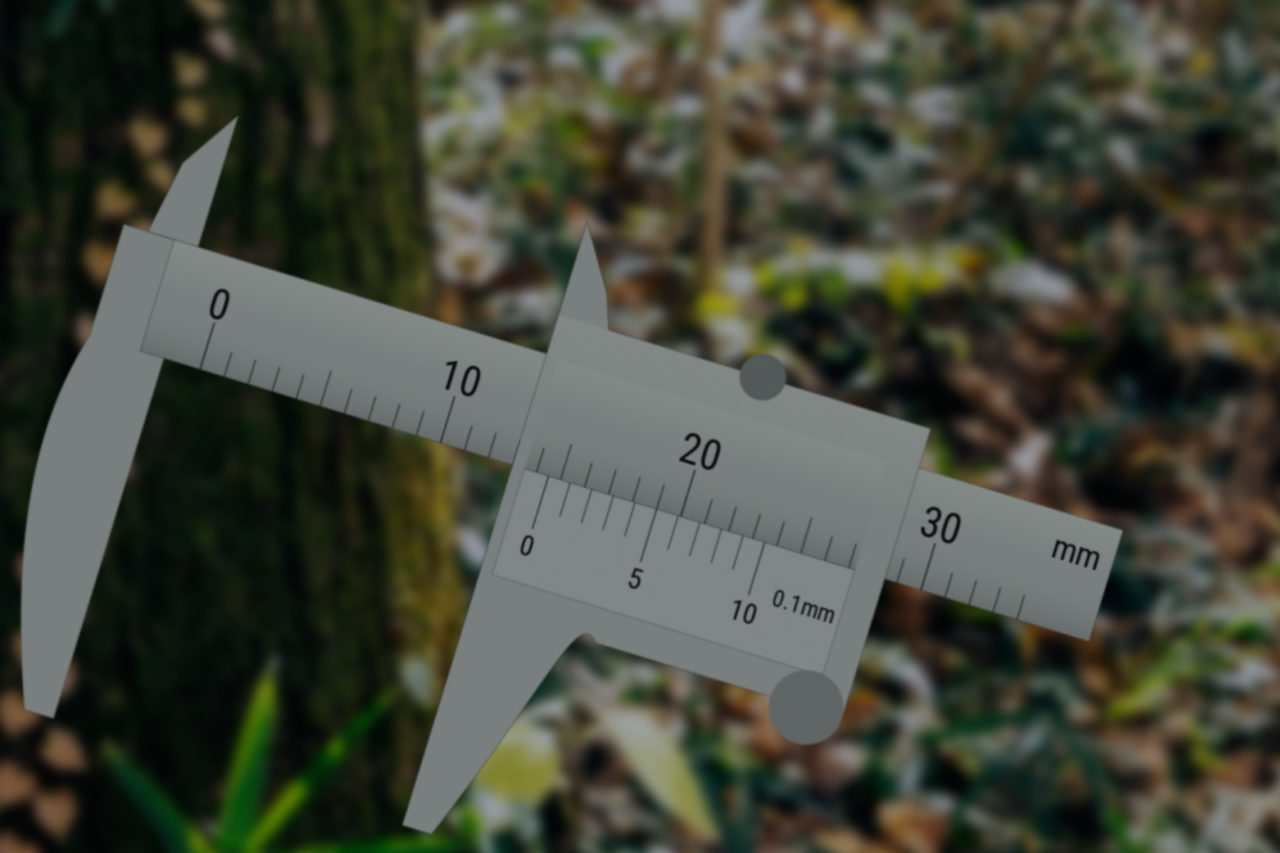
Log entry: 14.5 mm
